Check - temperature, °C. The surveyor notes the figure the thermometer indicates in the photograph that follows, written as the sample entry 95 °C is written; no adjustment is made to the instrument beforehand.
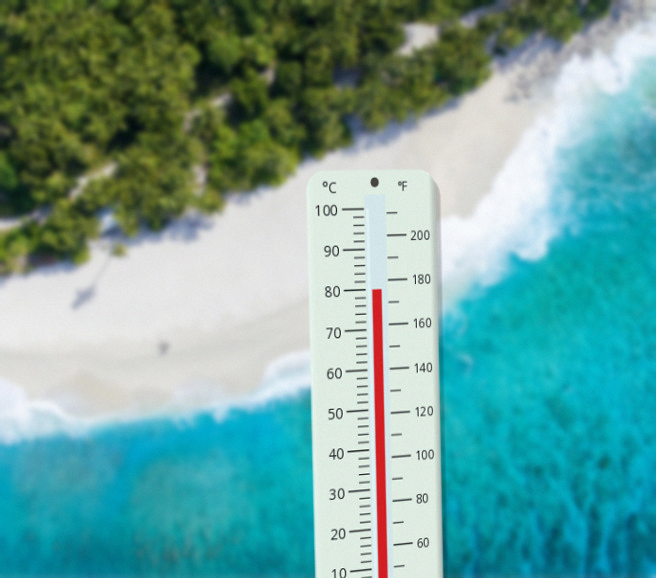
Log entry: 80 °C
